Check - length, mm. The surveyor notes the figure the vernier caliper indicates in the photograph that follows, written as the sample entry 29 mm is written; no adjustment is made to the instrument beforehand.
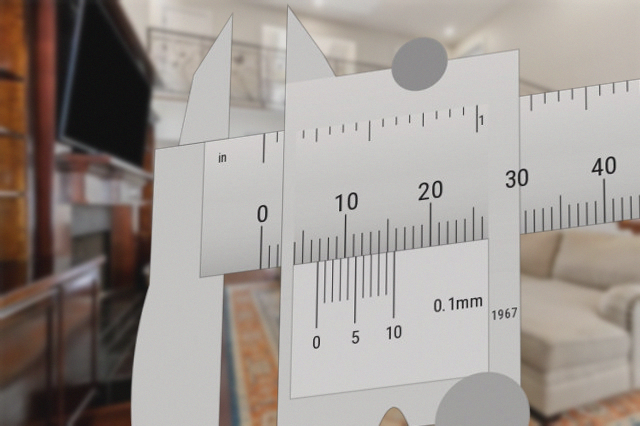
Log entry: 6.8 mm
